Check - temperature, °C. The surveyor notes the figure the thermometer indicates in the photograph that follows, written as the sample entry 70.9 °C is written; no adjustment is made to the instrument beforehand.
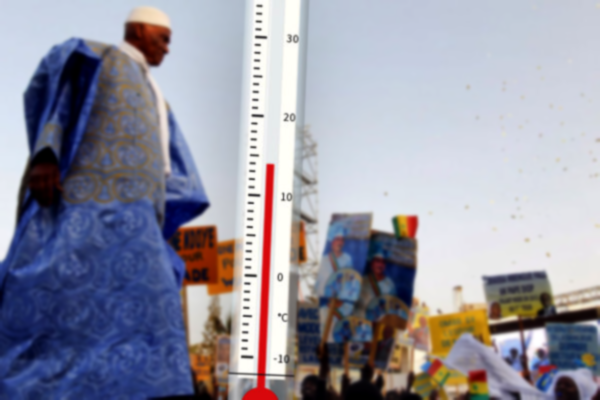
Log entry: 14 °C
